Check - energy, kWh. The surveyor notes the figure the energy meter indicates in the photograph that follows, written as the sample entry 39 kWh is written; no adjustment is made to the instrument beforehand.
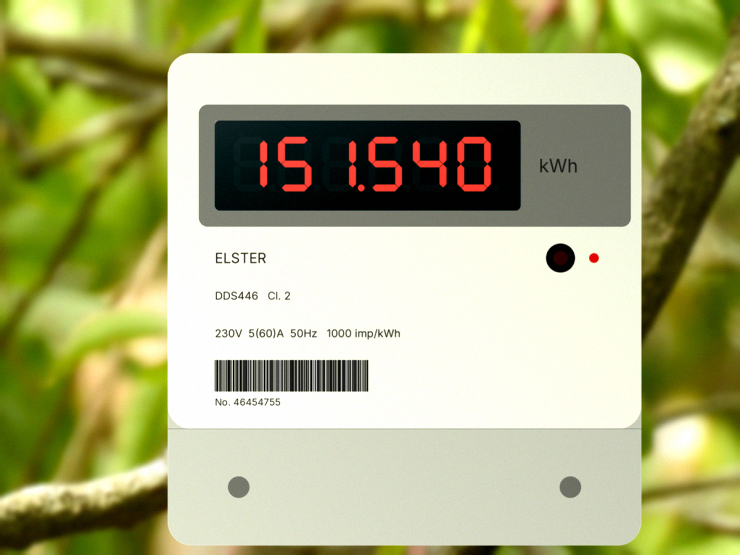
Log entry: 151.540 kWh
